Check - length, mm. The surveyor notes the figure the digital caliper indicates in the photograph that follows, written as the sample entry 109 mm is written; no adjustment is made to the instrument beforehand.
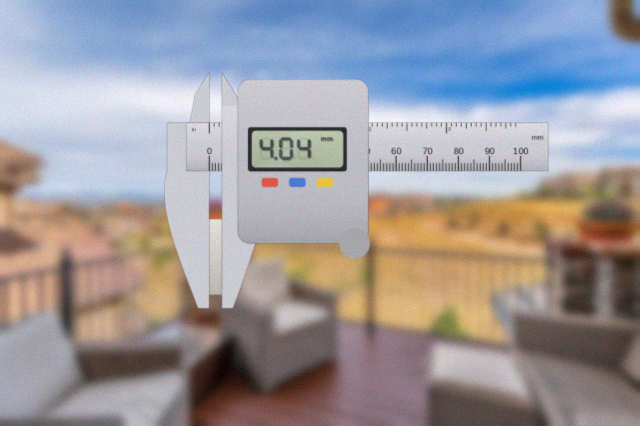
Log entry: 4.04 mm
